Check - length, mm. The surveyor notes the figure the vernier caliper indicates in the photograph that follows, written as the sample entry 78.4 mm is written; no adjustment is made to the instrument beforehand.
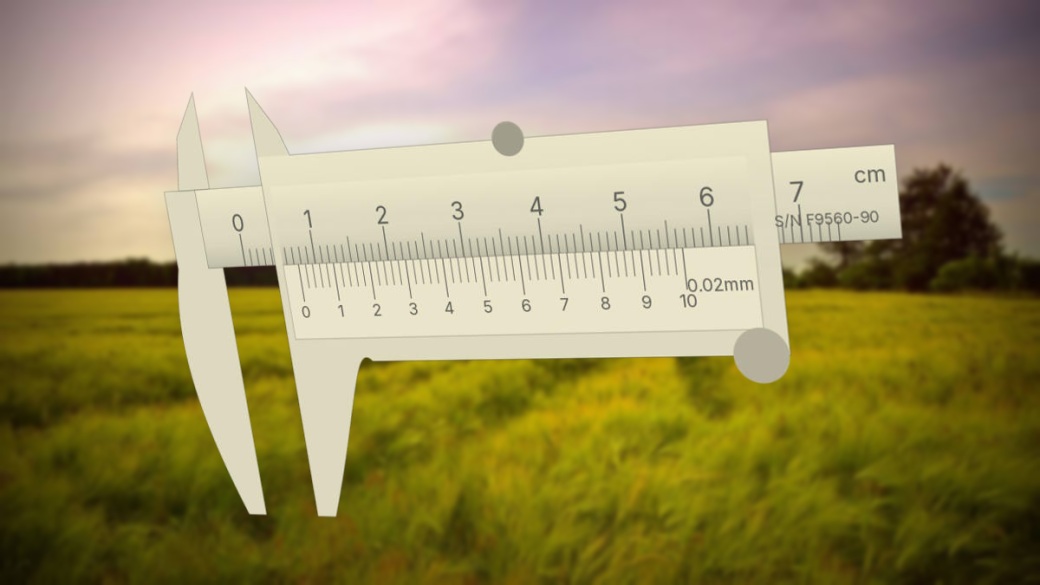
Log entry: 7.6 mm
